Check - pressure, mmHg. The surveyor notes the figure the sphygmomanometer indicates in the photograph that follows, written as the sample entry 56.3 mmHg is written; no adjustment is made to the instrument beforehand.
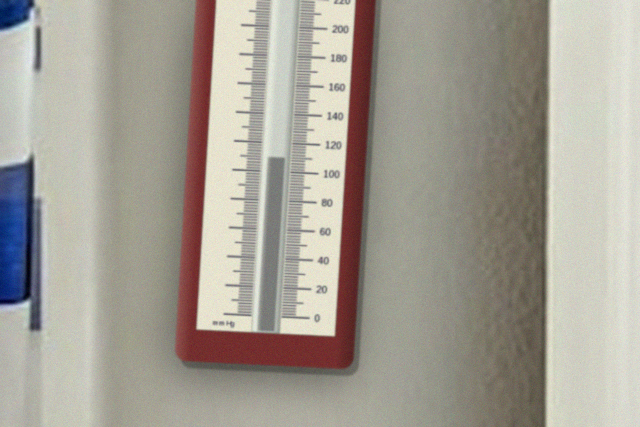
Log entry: 110 mmHg
